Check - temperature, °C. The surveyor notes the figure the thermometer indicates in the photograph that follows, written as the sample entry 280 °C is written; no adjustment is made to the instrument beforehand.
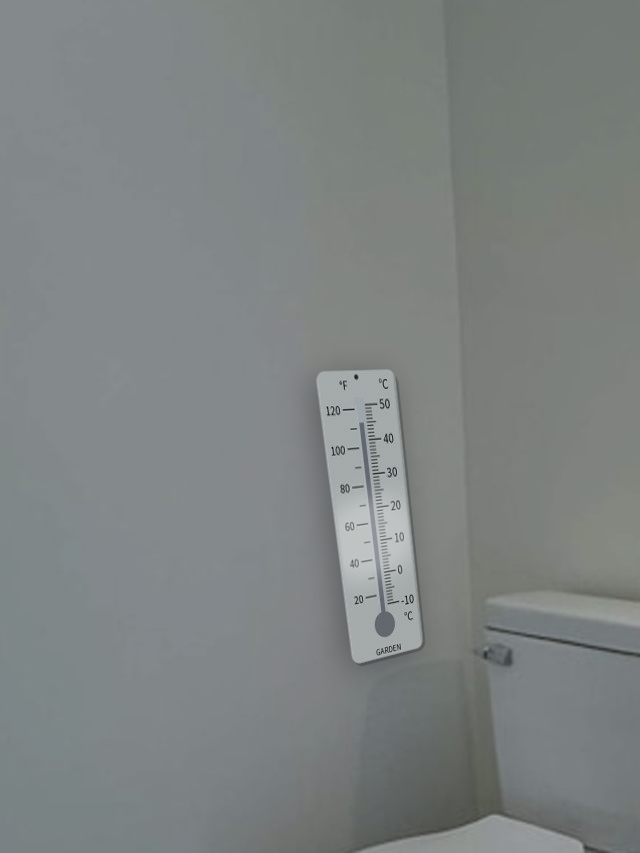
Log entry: 45 °C
